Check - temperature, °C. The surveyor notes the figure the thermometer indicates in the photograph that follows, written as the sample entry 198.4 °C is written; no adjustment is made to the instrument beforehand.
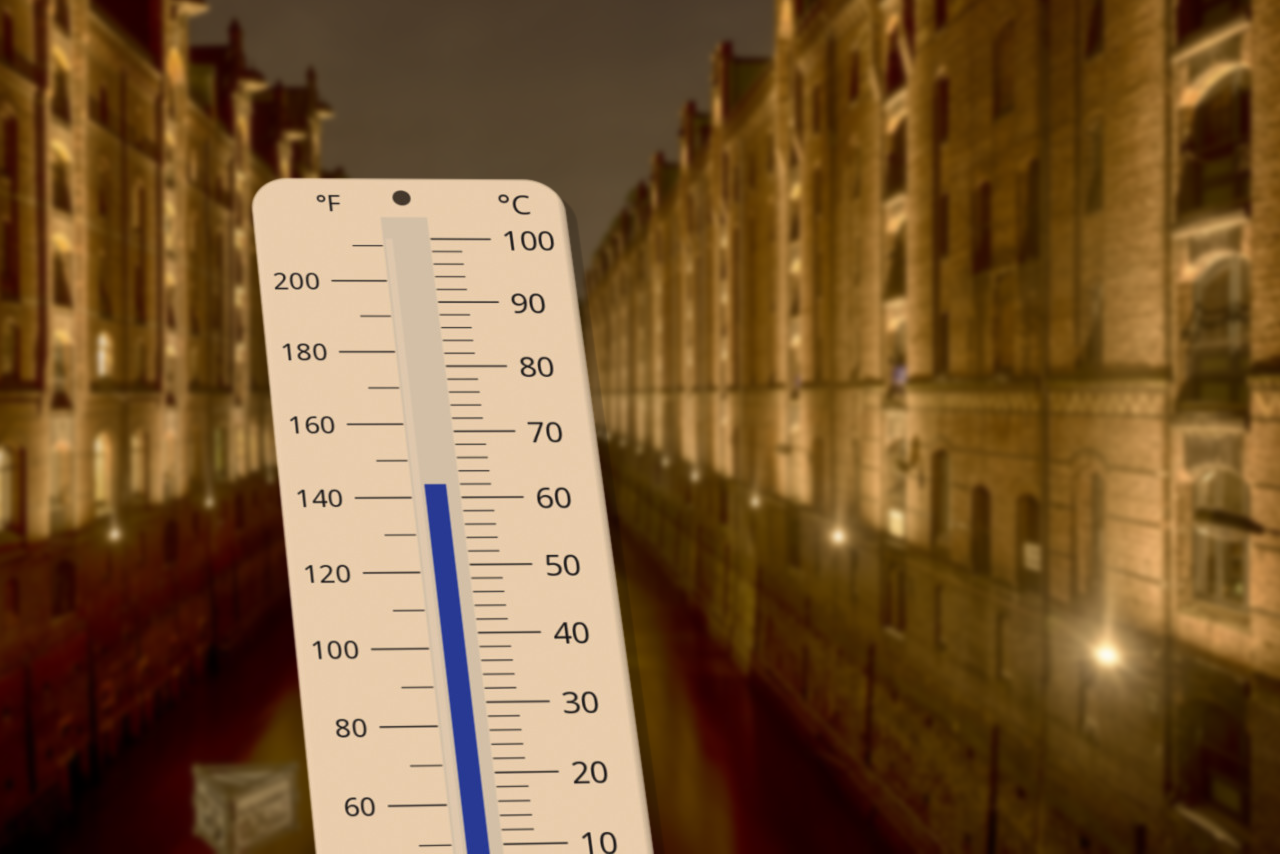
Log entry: 62 °C
